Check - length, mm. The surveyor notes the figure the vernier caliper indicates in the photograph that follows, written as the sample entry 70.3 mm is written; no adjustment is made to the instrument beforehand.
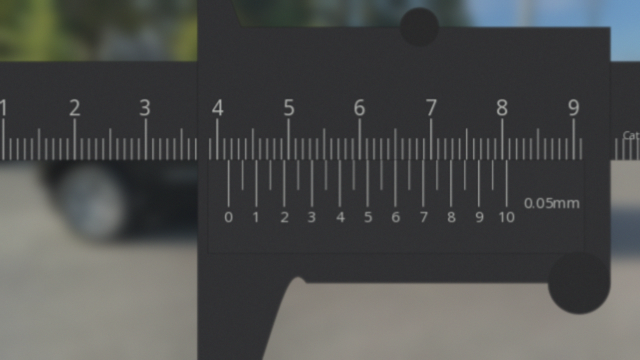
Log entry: 41.6 mm
